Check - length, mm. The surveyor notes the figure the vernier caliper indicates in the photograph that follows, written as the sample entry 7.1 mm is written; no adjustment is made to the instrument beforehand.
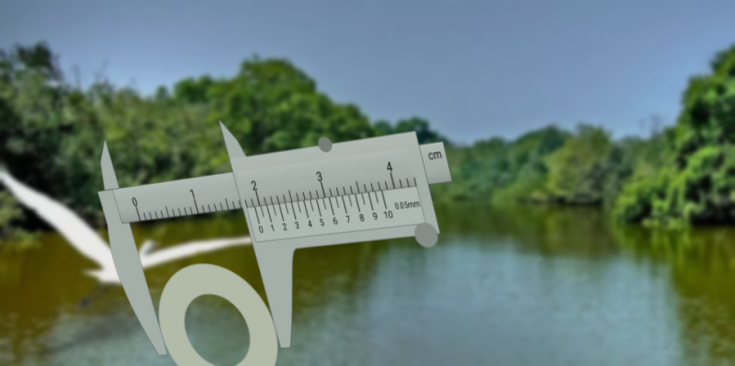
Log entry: 19.2 mm
